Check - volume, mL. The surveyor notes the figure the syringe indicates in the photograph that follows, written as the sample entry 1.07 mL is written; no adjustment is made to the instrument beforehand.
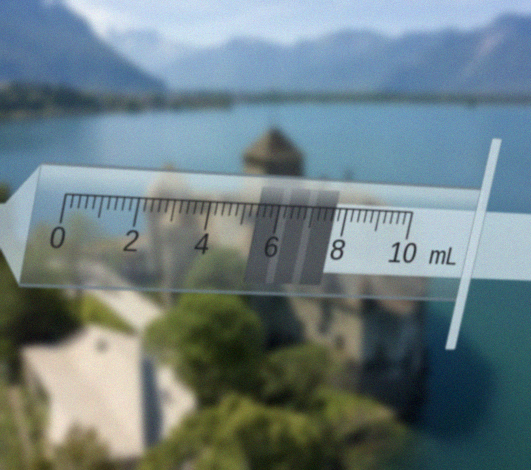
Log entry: 5.4 mL
